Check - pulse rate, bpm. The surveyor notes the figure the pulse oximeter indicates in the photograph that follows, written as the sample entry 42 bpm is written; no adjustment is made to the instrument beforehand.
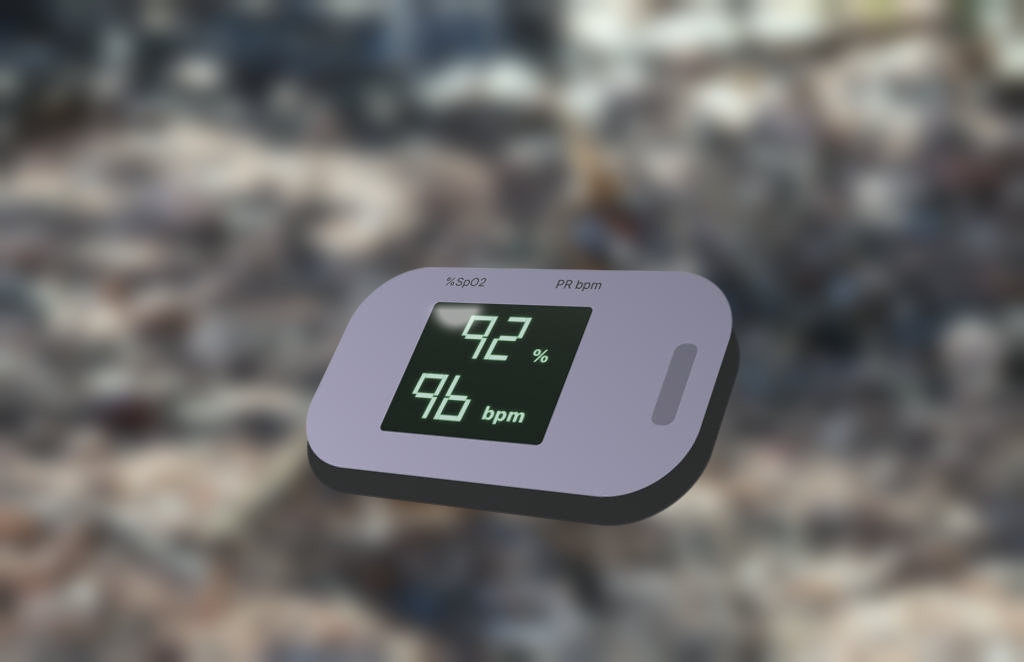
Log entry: 96 bpm
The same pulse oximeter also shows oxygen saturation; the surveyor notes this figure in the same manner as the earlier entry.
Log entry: 92 %
